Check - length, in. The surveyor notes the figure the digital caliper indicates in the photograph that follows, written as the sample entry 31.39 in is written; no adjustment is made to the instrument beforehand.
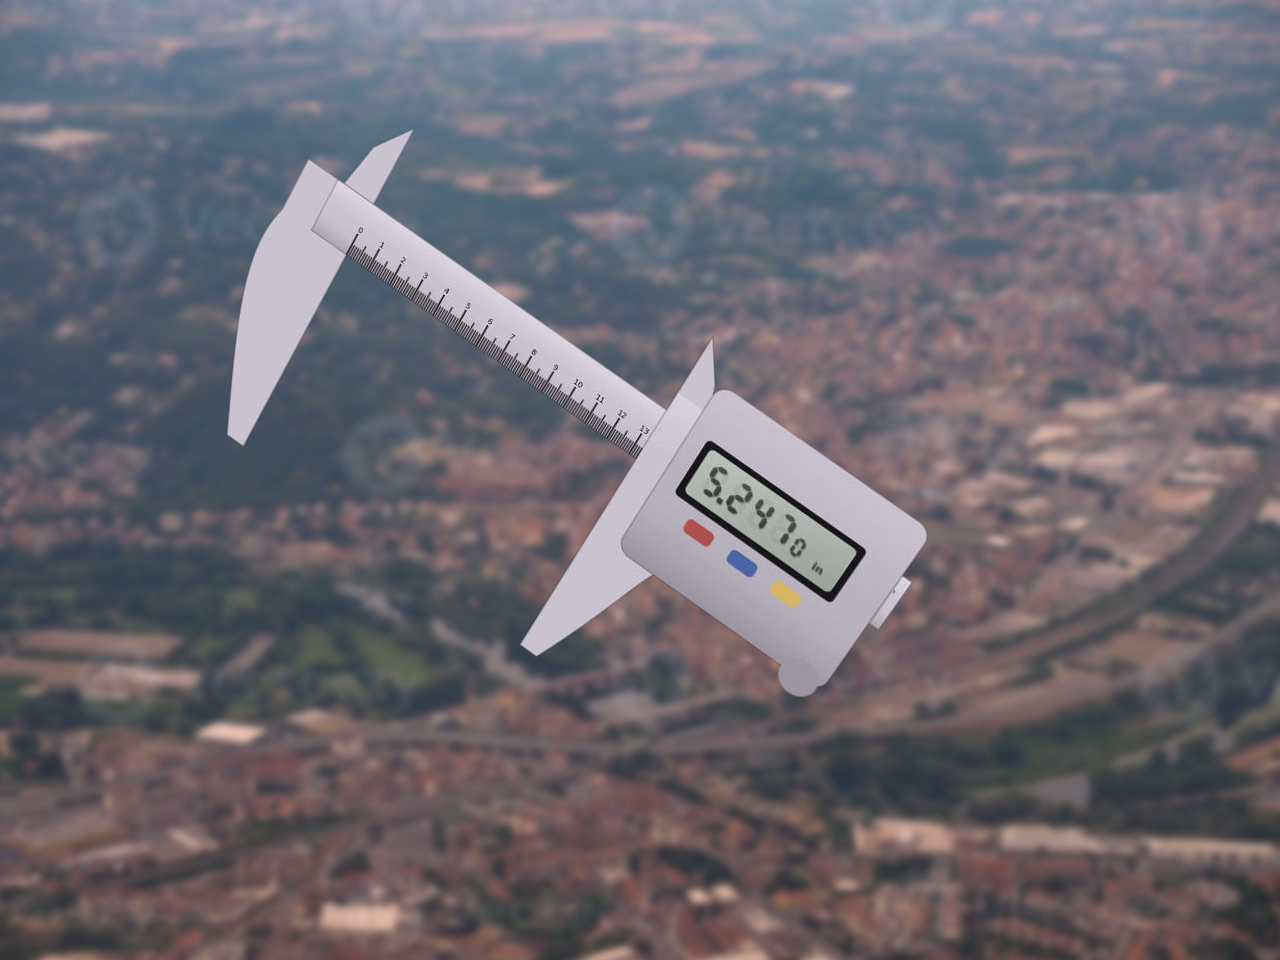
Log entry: 5.2470 in
